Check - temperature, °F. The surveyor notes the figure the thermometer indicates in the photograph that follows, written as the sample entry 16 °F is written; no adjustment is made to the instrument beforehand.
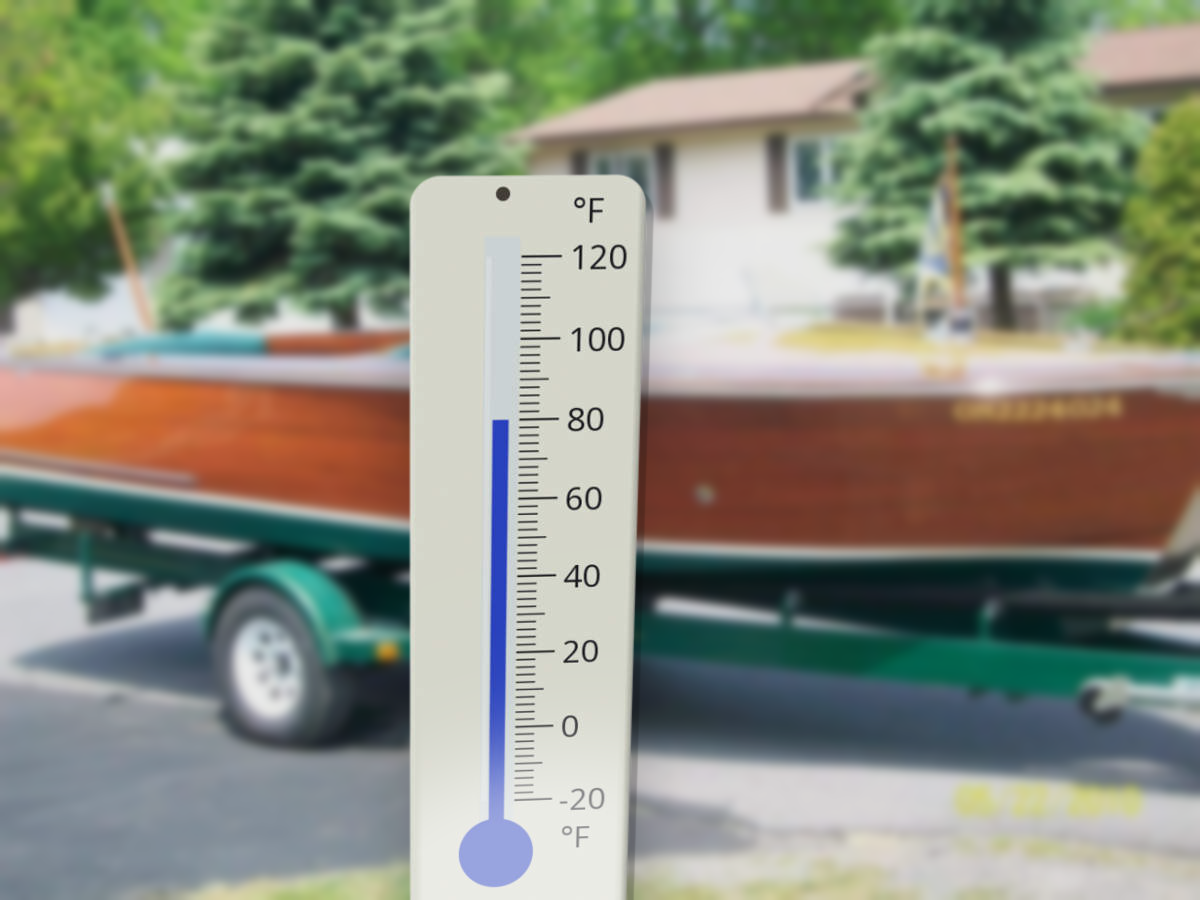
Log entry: 80 °F
